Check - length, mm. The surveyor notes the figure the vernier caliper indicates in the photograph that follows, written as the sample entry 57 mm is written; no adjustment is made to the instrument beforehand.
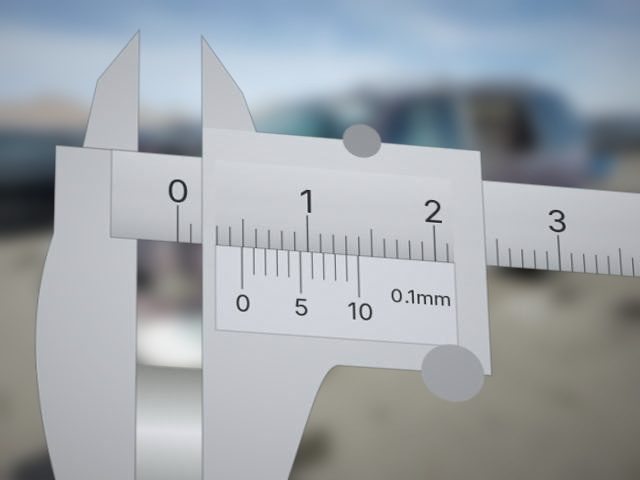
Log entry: 4.9 mm
